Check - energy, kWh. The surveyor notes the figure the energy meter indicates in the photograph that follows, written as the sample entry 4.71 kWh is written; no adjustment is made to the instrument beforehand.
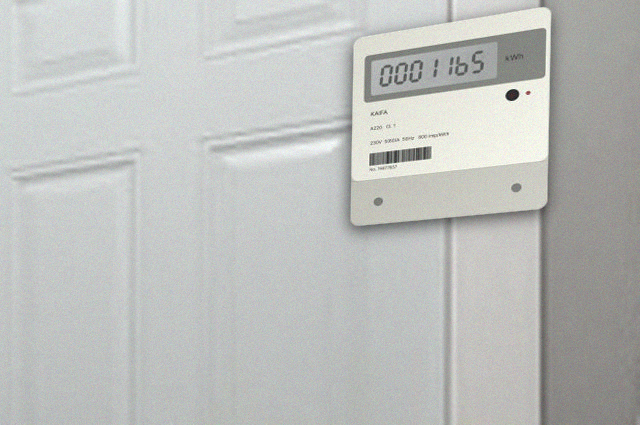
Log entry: 1165 kWh
